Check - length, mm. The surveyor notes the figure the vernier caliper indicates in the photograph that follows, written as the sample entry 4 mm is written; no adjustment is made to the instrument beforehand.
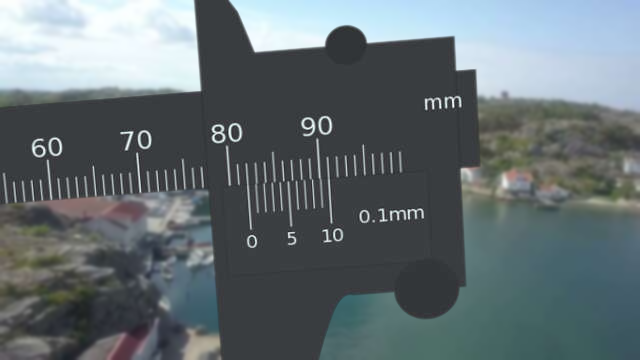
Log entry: 82.0 mm
